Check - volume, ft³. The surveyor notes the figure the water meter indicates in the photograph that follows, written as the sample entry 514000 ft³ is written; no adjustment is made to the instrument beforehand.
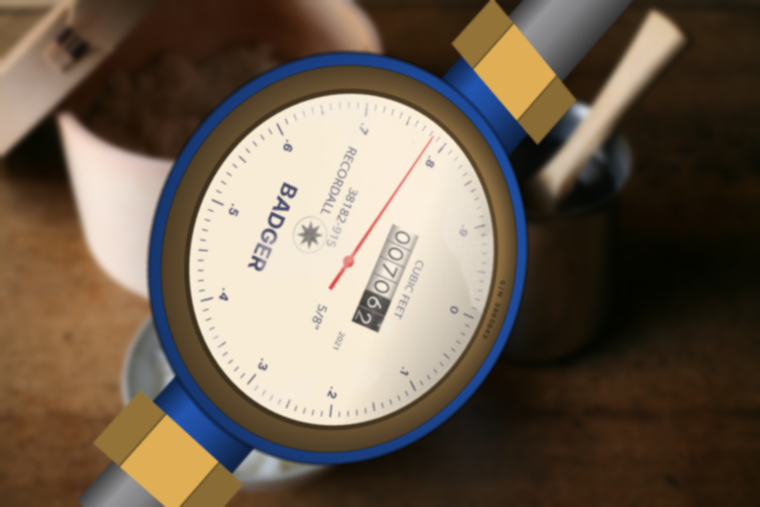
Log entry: 7061.78 ft³
